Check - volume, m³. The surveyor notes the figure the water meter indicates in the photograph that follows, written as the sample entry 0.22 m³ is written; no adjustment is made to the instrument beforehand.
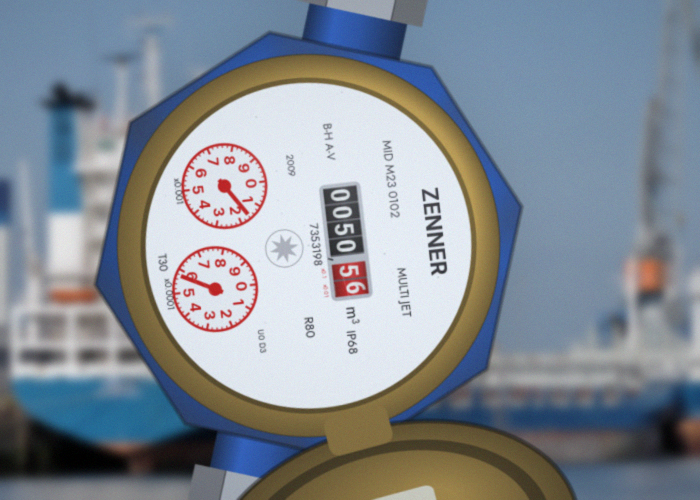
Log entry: 50.5615 m³
